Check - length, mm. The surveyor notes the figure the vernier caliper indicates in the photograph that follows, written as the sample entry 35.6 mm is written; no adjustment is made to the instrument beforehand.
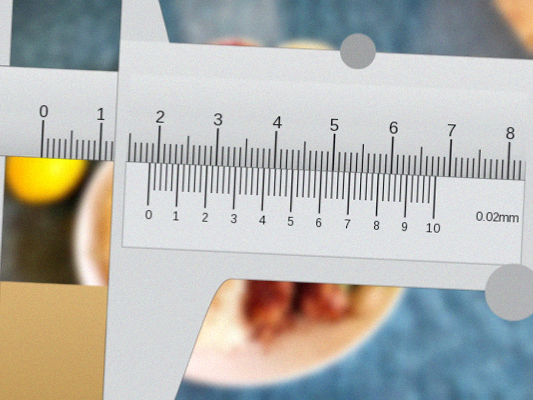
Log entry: 18.6 mm
